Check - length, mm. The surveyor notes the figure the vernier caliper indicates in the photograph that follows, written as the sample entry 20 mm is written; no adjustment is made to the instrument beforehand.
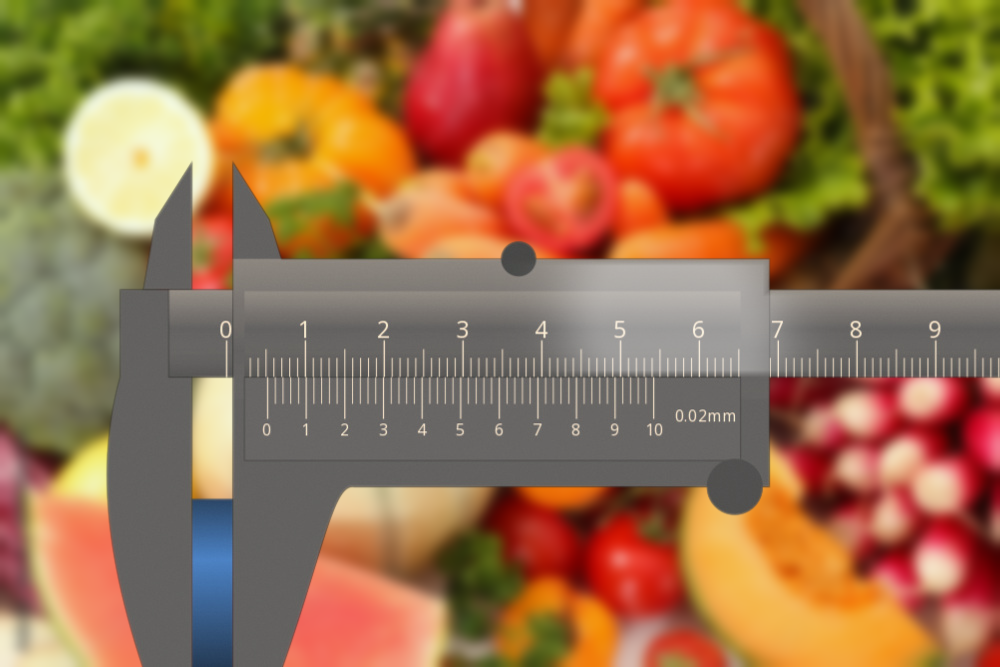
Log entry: 5.2 mm
